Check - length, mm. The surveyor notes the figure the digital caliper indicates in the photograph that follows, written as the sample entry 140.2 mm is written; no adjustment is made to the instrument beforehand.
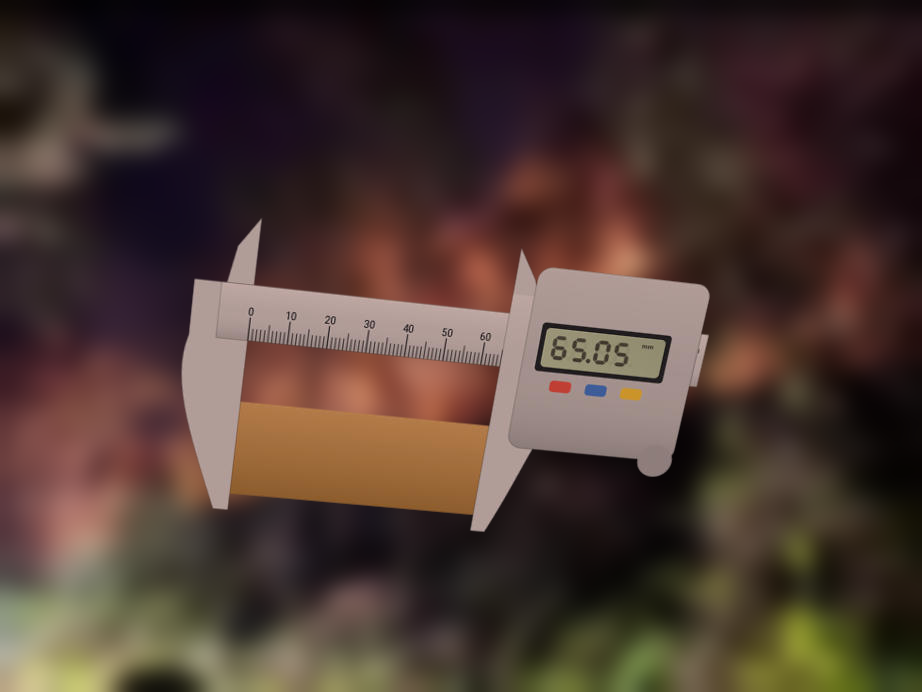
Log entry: 65.05 mm
